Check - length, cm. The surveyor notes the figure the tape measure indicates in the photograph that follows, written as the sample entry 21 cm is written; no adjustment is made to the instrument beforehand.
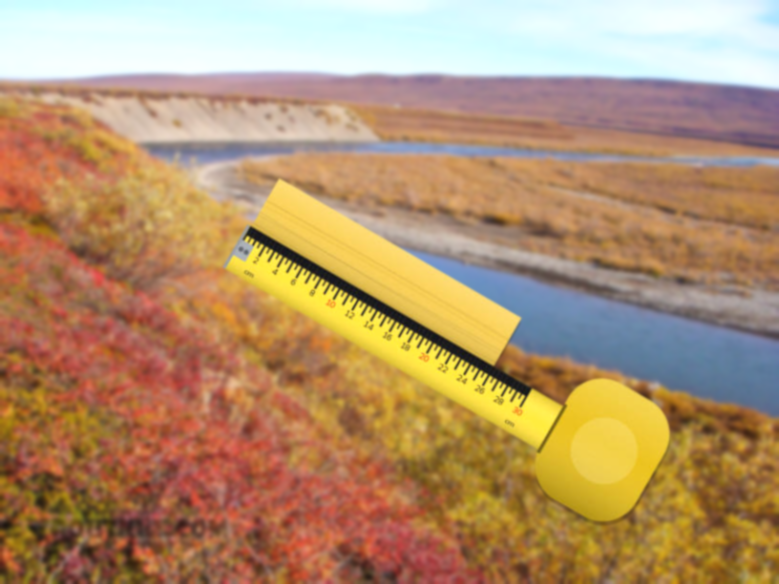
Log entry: 26 cm
